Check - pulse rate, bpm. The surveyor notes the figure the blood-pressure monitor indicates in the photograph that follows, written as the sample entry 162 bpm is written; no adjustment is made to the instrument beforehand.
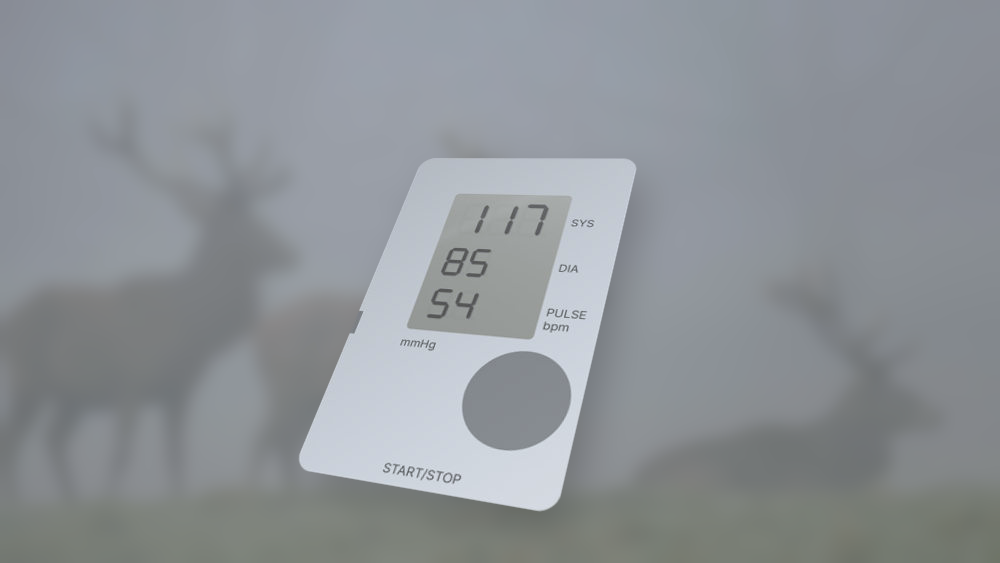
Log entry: 54 bpm
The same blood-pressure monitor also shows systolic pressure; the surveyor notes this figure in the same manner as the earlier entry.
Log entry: 117 mmHg
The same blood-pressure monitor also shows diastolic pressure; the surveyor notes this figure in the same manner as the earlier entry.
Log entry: 85 mmHg
